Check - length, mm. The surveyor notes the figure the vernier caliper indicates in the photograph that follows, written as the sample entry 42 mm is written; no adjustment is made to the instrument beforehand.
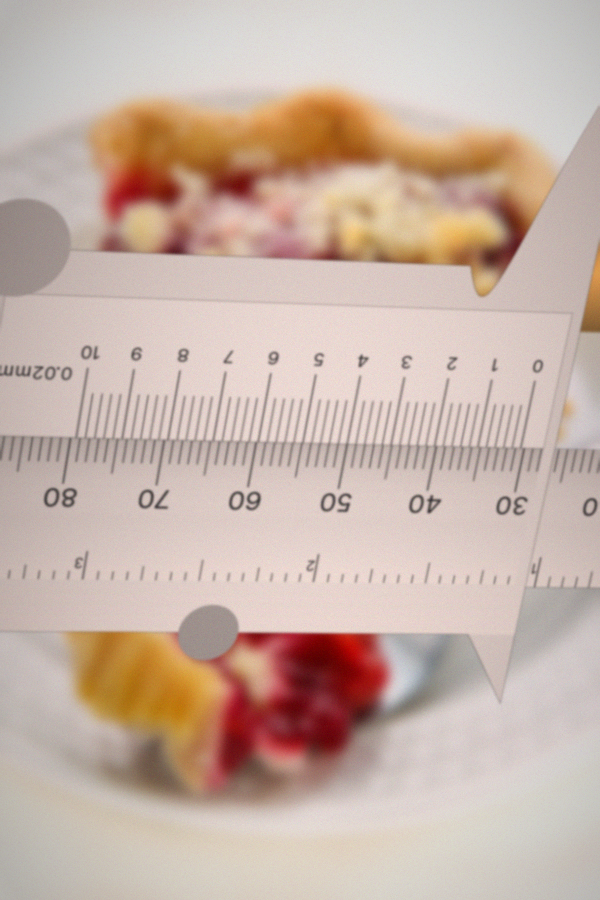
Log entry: 30.4 mm
